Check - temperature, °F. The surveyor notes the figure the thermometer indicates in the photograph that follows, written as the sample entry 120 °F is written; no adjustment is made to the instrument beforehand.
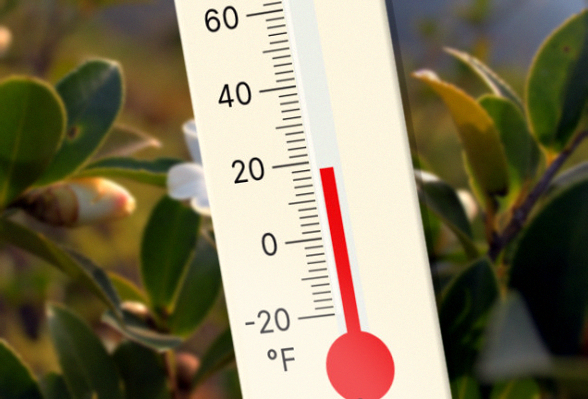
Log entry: 18 °F
